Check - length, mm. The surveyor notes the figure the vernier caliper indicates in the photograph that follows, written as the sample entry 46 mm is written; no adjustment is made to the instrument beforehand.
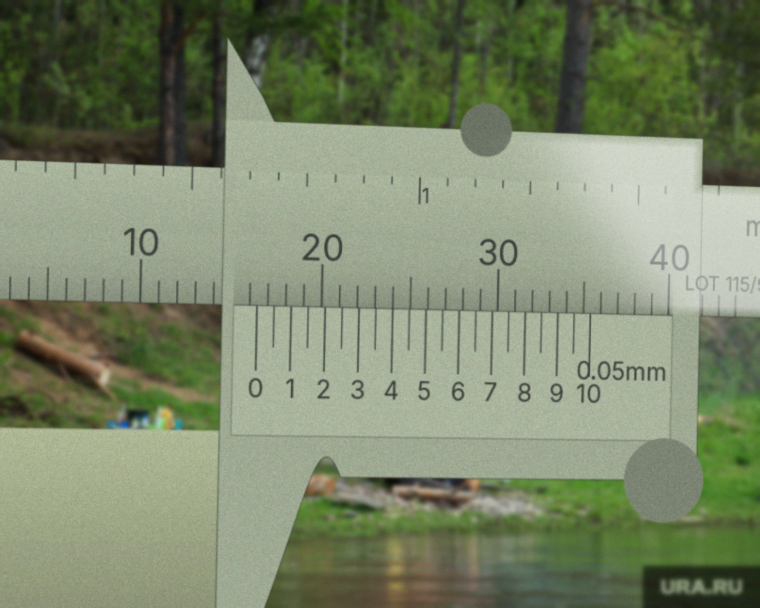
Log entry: 16.4 mm
